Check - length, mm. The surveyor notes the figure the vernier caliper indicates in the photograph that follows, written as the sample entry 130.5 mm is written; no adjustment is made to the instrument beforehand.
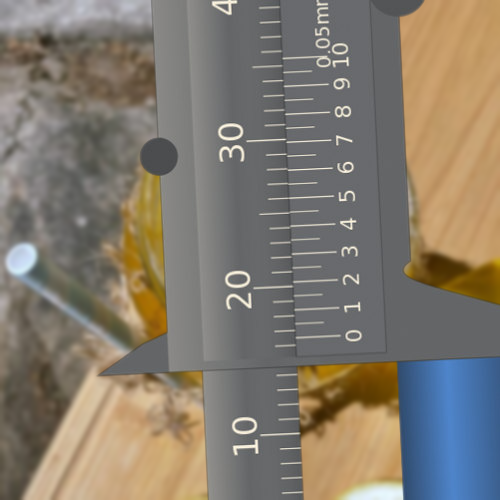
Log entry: 16.5 mm
